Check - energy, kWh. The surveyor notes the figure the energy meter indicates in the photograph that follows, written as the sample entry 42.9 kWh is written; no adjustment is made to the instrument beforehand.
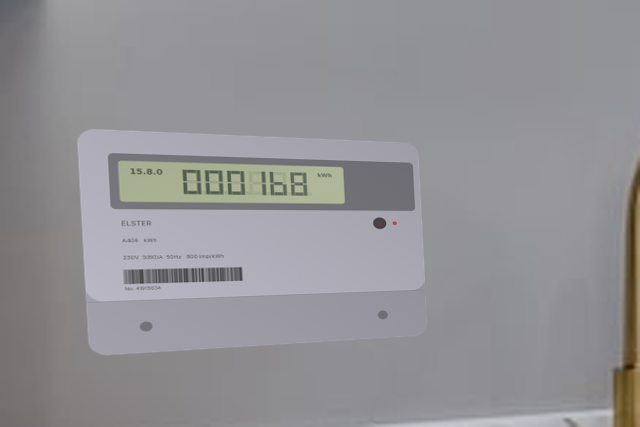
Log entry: 168 kWh
